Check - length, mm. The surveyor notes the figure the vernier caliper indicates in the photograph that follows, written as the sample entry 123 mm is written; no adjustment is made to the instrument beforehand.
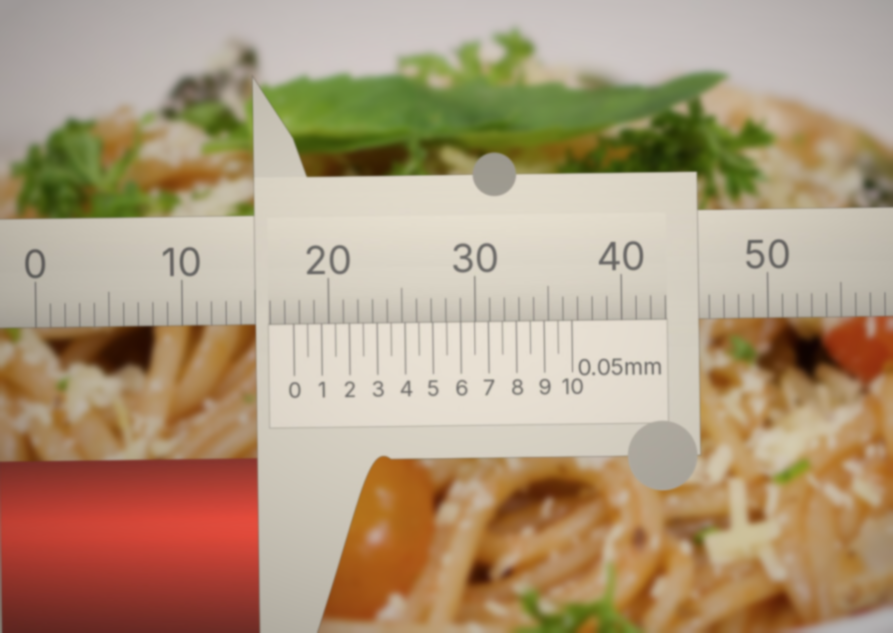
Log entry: 17.6 mm
